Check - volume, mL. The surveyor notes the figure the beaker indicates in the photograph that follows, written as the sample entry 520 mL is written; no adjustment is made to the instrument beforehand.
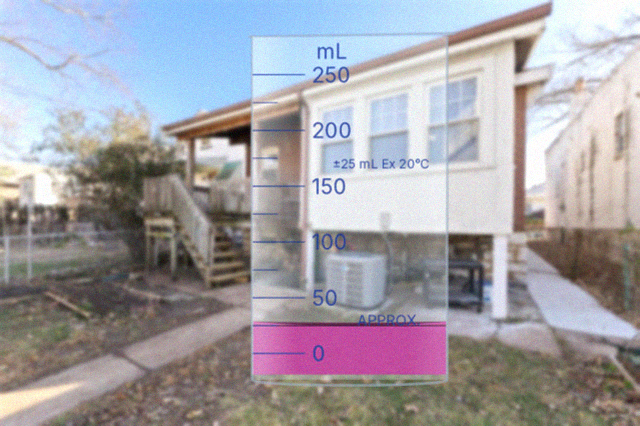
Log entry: 25 mL
